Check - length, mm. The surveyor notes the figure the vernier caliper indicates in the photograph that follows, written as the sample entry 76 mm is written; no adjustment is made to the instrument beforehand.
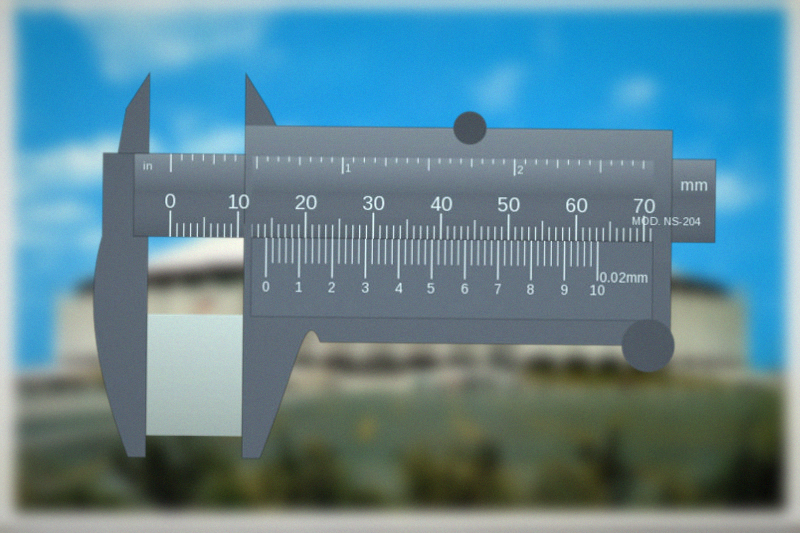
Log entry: 14.2 mm
